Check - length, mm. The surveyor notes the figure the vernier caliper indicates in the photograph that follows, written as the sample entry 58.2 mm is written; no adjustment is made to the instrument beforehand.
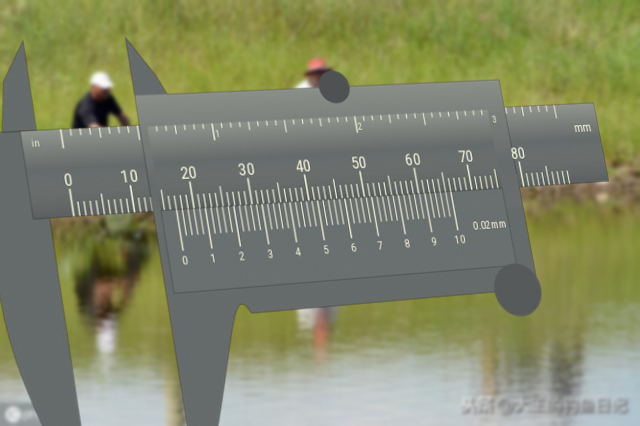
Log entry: 17.0 mm
